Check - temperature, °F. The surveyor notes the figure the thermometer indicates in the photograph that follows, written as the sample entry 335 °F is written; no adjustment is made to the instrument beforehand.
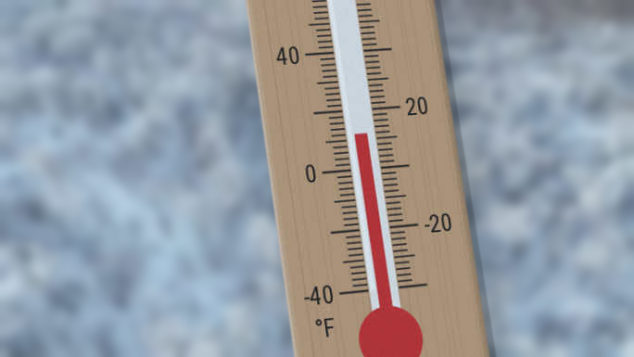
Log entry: 12 °F
